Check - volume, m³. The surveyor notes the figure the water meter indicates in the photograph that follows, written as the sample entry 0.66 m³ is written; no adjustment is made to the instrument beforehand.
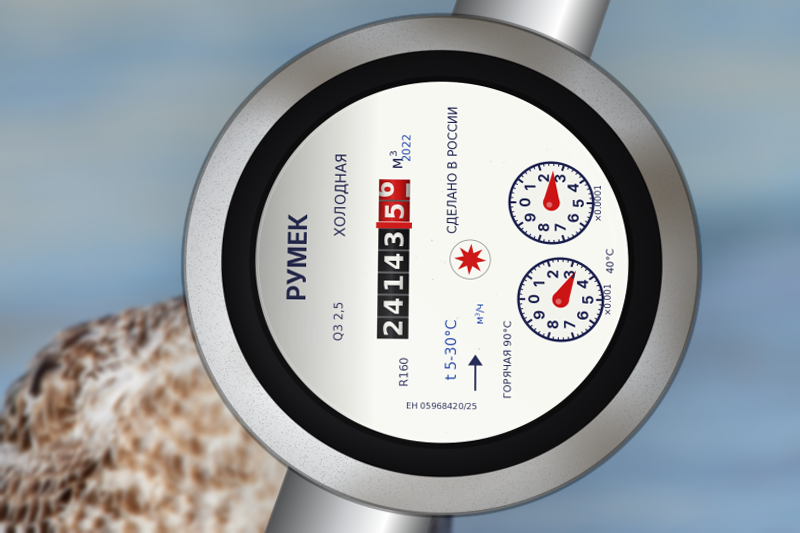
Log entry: 24143.5632 m³
